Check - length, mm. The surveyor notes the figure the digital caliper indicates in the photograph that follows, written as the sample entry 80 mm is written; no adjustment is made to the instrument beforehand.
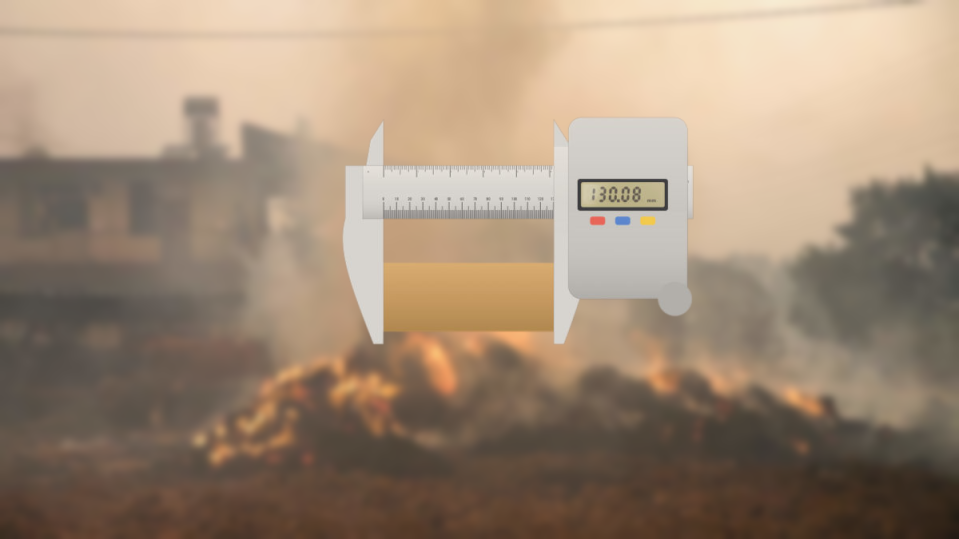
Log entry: 130.08 mm
